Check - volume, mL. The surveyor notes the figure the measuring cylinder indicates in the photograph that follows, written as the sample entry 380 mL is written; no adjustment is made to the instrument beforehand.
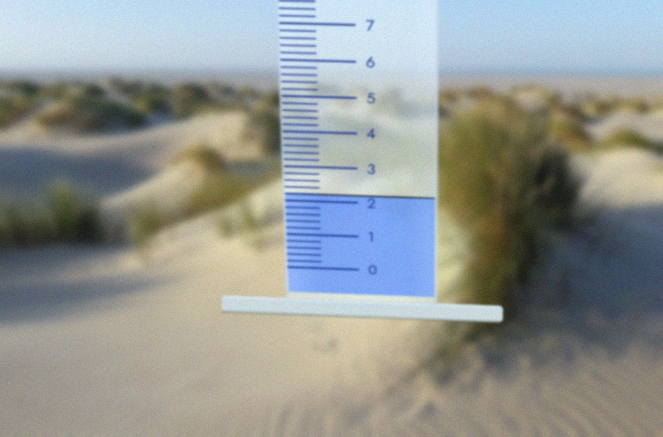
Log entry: 2.2 mL
